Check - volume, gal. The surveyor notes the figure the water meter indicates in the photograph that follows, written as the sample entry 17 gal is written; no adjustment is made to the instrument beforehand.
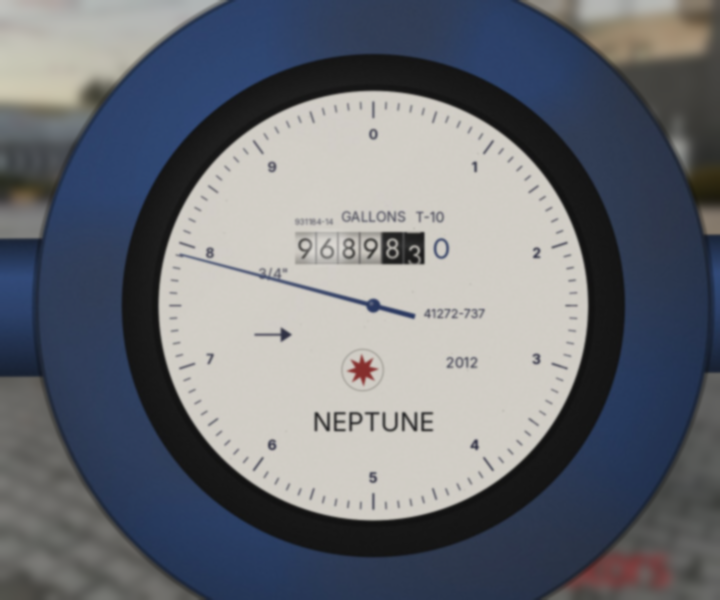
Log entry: 9689827.9 gal
